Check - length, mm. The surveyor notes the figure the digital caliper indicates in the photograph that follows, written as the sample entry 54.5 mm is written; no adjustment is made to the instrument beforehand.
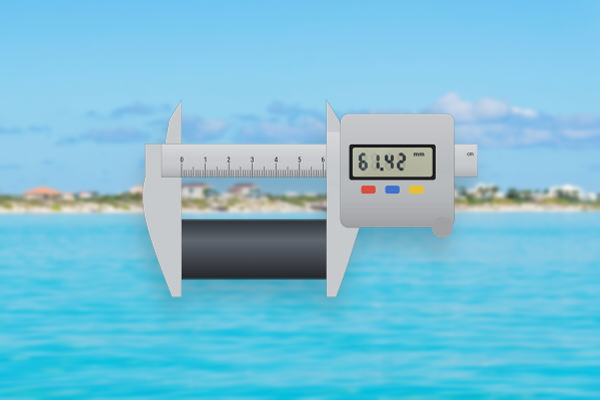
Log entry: 61.42 mm
